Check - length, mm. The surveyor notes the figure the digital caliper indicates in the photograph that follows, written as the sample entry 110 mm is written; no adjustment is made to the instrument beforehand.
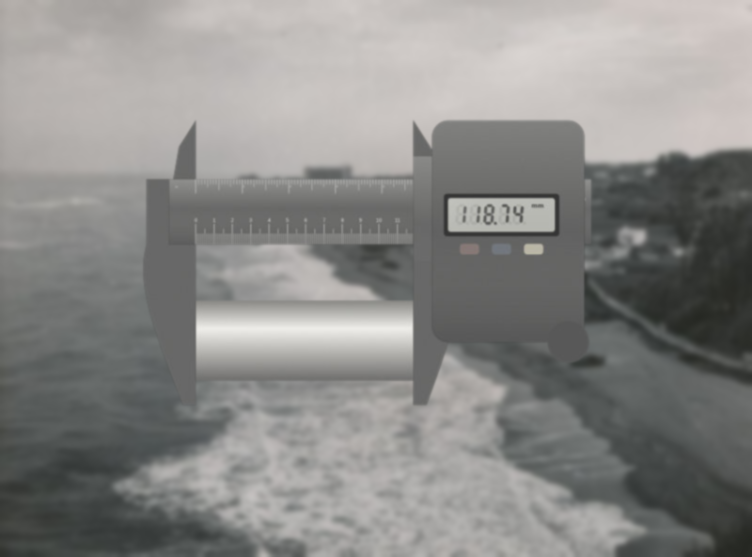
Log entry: 118.74 mm
